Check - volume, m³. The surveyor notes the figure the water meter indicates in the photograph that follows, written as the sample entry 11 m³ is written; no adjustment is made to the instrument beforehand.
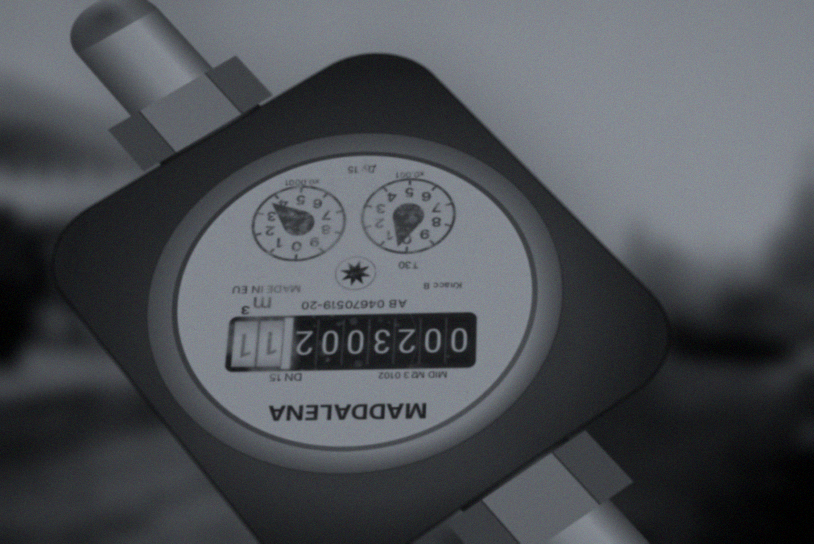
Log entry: 23002.1103 m³
